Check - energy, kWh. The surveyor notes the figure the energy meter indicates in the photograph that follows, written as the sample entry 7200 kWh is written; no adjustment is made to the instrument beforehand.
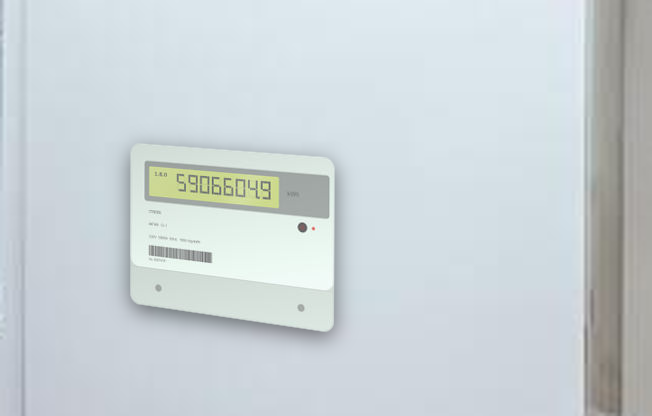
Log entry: 5906604.9 kWh
